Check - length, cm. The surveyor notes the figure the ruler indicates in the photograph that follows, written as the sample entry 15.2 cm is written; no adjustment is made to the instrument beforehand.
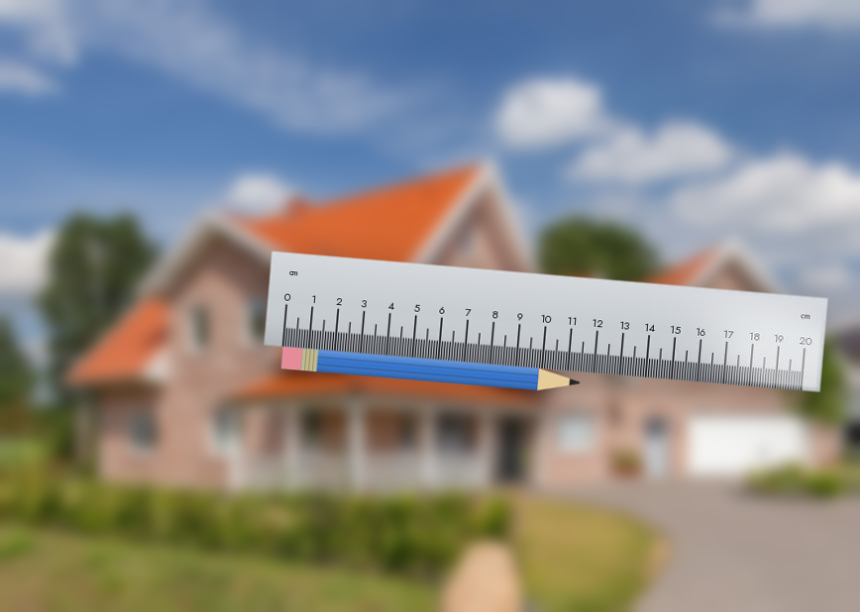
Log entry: 11.5 cm
